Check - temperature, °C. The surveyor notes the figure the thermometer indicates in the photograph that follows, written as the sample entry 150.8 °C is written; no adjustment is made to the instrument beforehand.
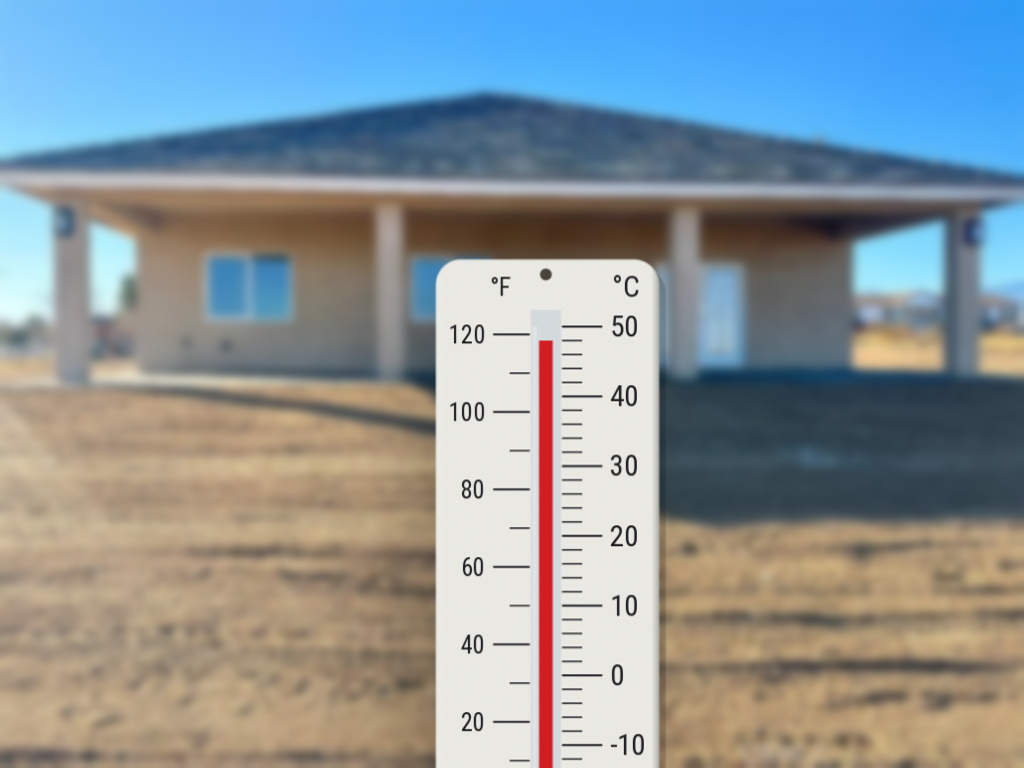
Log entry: 48 °C
